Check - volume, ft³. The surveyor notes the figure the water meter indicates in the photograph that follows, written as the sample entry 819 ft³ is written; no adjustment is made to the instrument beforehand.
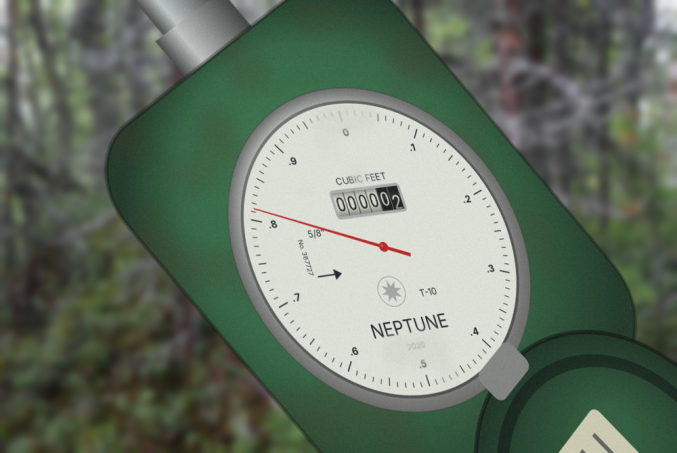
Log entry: 1.81 ft³
